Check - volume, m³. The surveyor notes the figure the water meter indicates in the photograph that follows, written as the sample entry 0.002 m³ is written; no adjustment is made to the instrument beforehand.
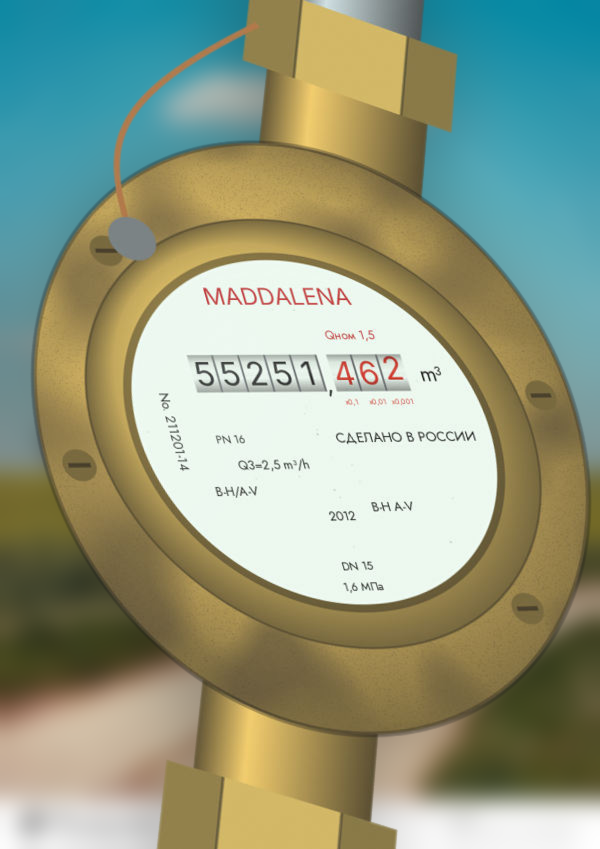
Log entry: 55251.462 m³
